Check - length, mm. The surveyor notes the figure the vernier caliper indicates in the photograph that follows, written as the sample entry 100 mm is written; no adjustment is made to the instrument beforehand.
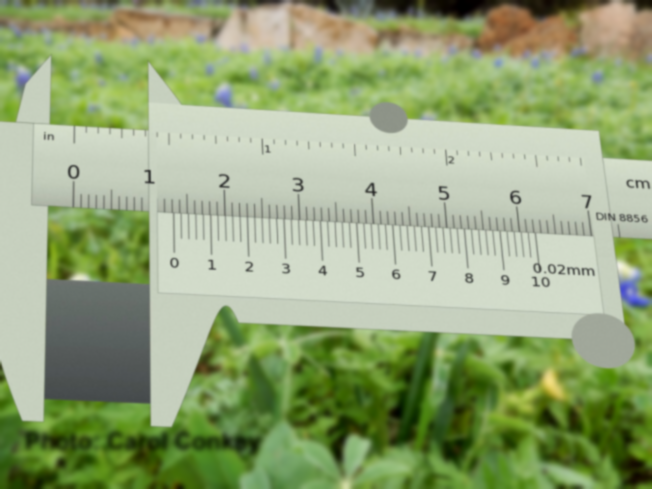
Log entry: 13.2 mm
